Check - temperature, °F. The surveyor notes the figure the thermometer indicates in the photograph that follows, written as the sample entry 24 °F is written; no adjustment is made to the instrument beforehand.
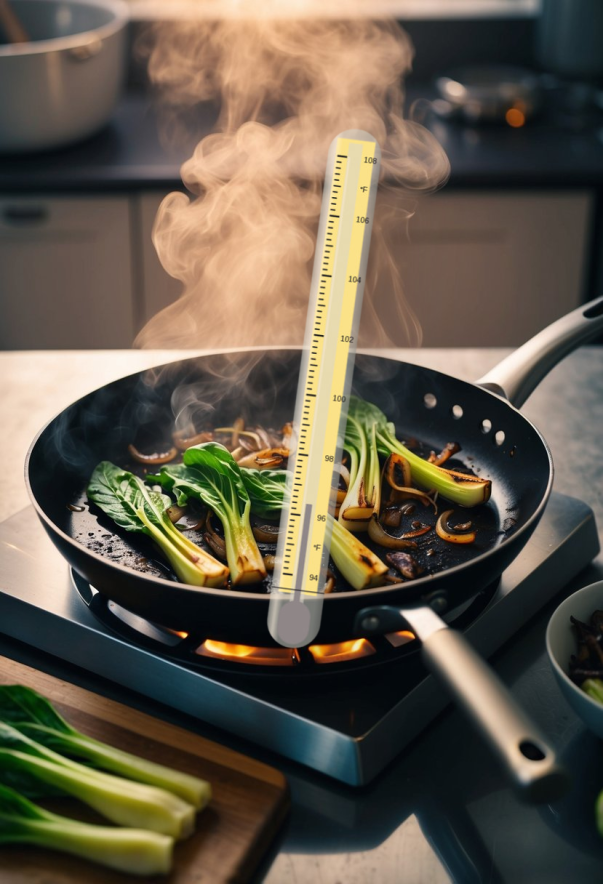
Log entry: 96.4 °F
